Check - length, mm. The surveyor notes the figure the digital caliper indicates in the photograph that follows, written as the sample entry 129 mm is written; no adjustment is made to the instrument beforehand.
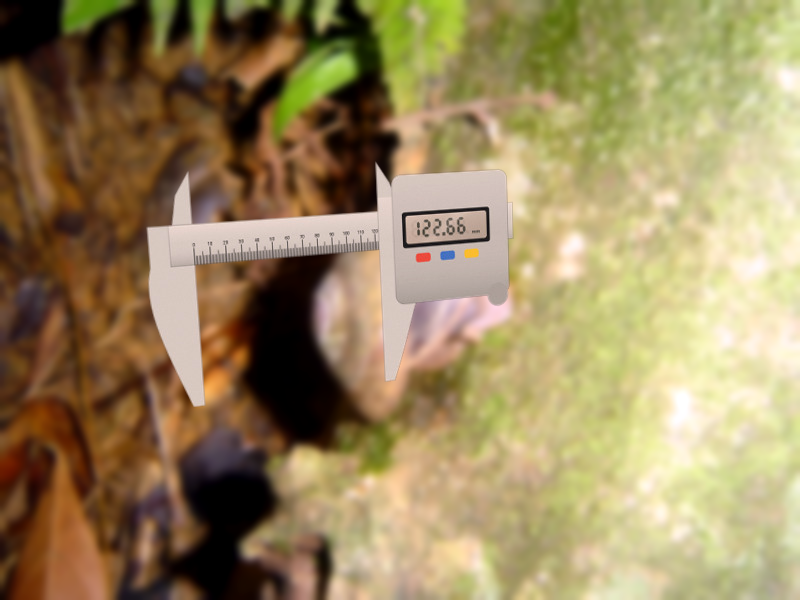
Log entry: 122.66 mm
